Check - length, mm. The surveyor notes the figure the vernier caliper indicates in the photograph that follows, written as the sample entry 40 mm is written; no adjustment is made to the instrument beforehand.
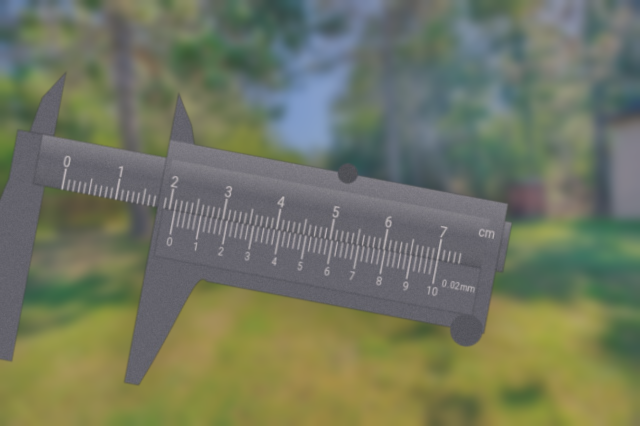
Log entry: 21.0 mm
